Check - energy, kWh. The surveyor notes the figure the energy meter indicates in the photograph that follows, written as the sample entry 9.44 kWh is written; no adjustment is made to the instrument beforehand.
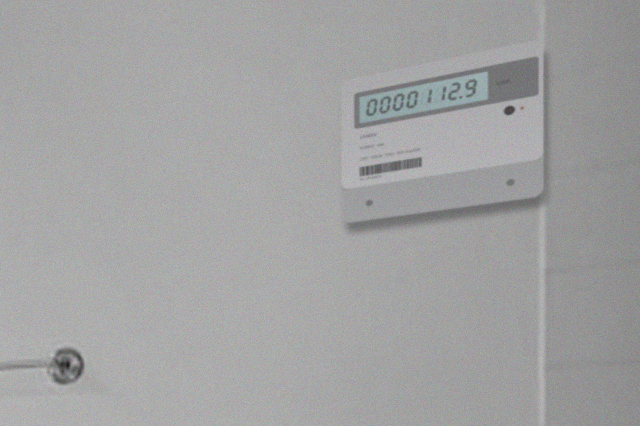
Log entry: 112.9 kWh
